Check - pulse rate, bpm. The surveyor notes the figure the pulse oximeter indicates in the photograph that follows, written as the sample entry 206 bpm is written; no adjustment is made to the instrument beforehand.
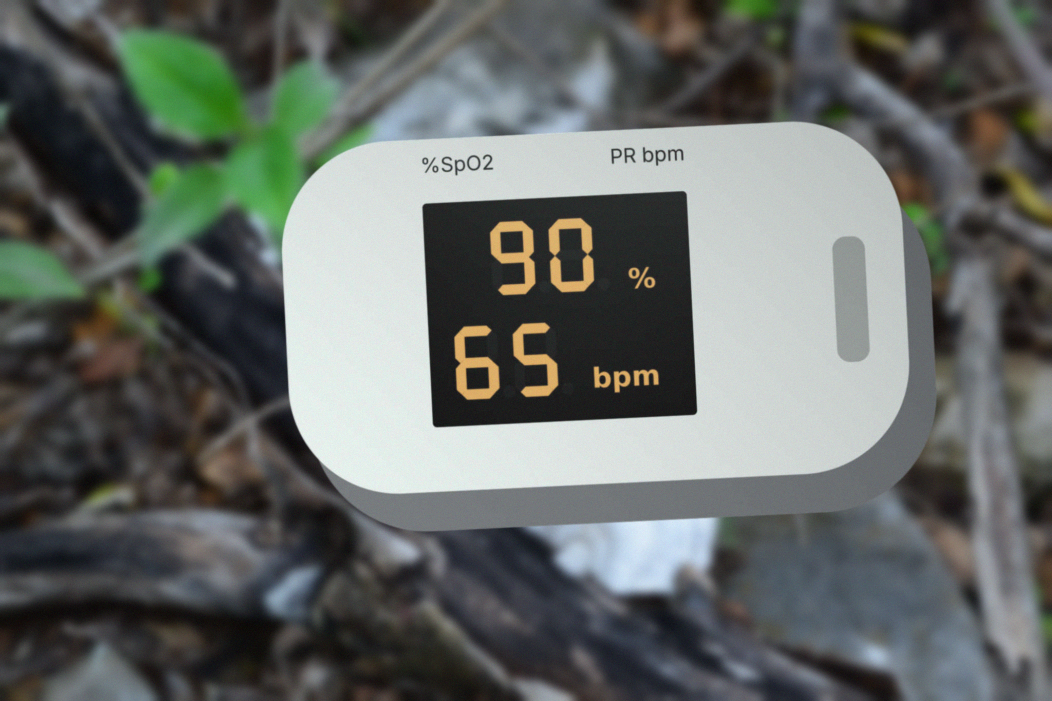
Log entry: 65 bpm
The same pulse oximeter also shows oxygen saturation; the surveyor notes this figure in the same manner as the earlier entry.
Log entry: 90 %
